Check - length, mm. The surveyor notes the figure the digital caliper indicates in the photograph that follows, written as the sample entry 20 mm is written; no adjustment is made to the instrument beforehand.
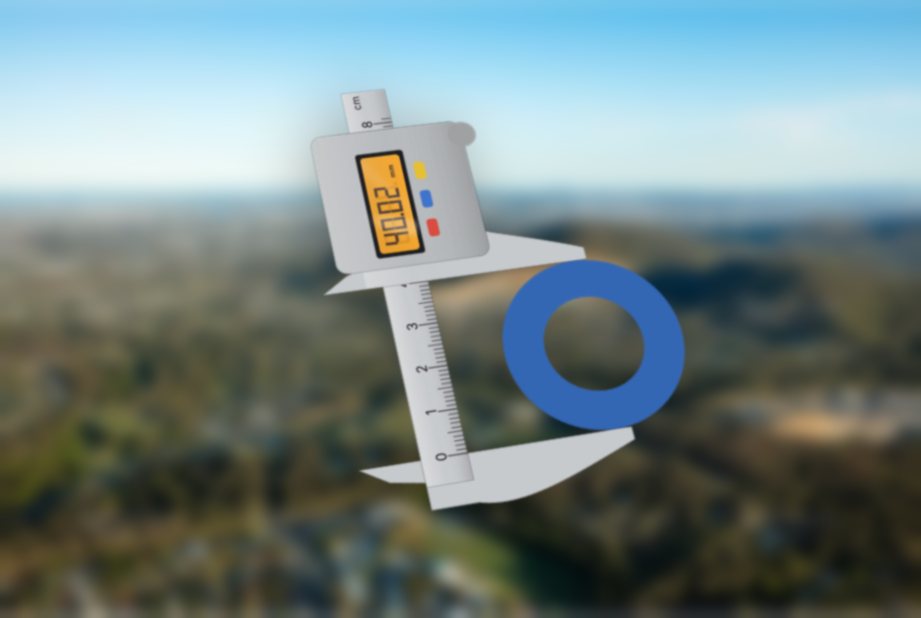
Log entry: 40.02 mm
